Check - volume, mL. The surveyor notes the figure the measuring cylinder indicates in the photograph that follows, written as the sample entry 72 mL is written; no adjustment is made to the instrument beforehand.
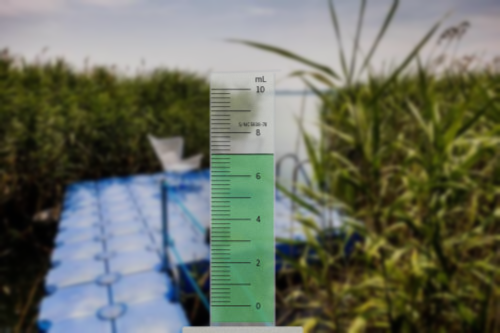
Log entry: 7 mL
